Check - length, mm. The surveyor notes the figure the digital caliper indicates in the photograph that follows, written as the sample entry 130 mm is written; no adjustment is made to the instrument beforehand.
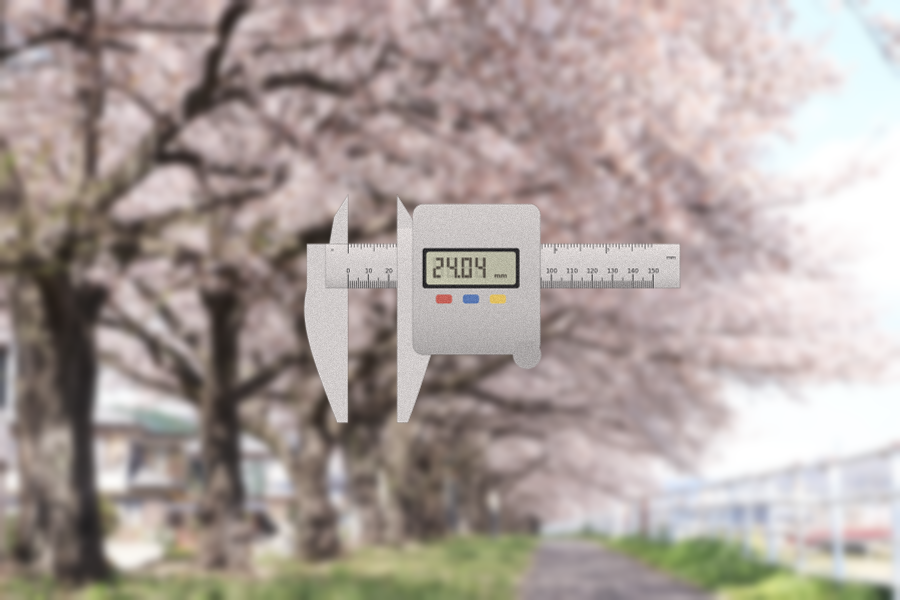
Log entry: 24.04 mm
